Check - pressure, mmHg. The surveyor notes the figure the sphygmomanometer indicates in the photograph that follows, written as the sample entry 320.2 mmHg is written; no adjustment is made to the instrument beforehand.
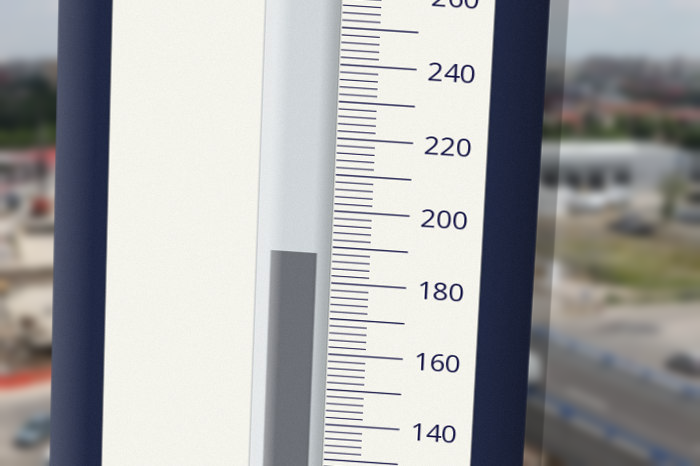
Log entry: 188 mmHg
